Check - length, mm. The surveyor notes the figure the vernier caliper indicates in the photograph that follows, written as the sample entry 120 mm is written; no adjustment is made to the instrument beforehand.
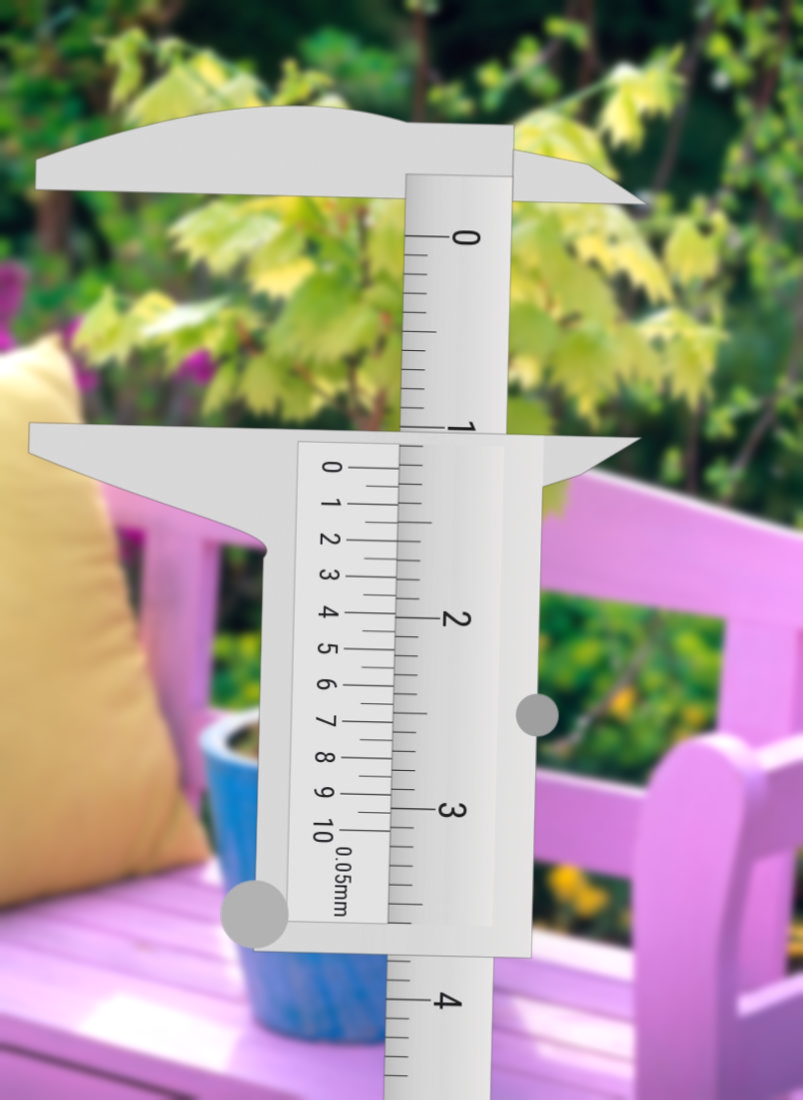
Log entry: 12.2 mm
